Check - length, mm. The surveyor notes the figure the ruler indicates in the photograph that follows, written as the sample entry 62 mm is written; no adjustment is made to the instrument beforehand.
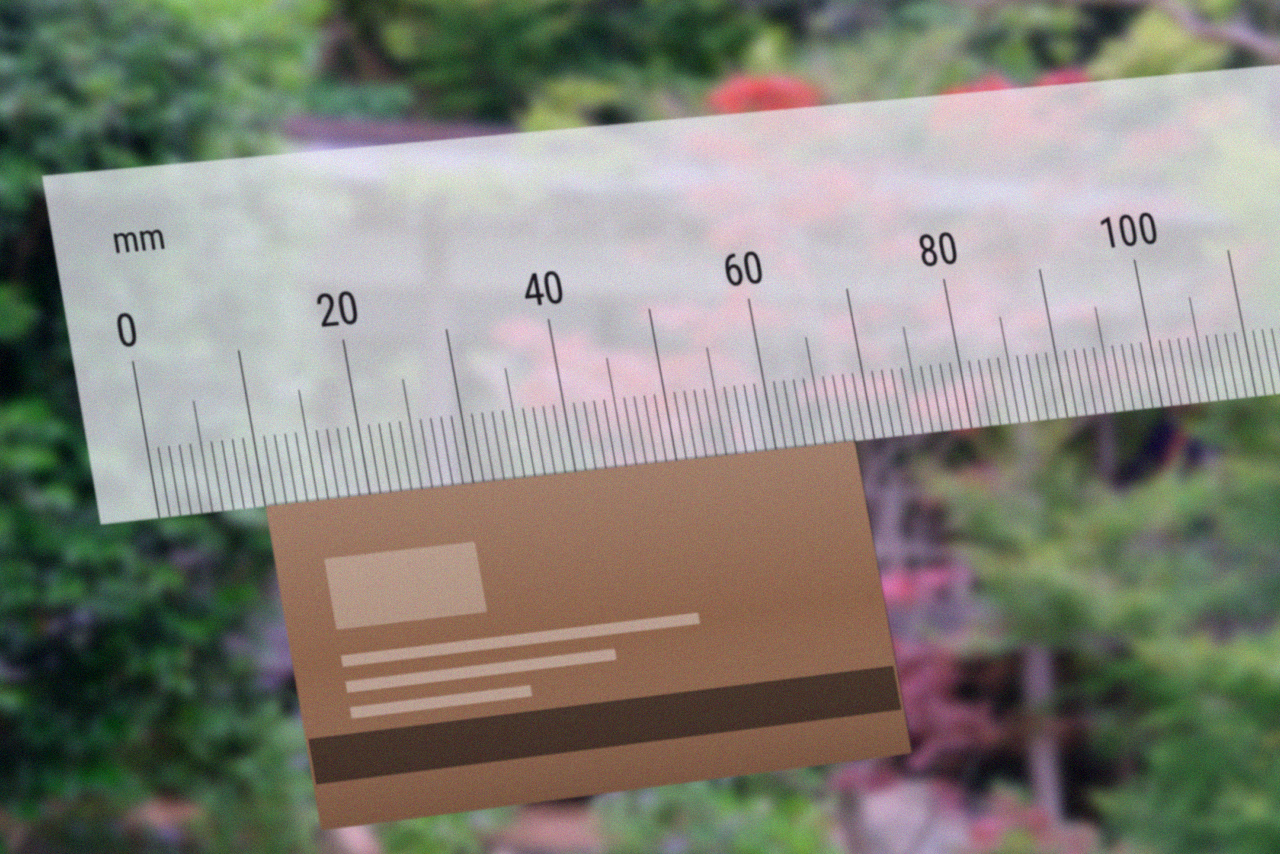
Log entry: 58 mm
